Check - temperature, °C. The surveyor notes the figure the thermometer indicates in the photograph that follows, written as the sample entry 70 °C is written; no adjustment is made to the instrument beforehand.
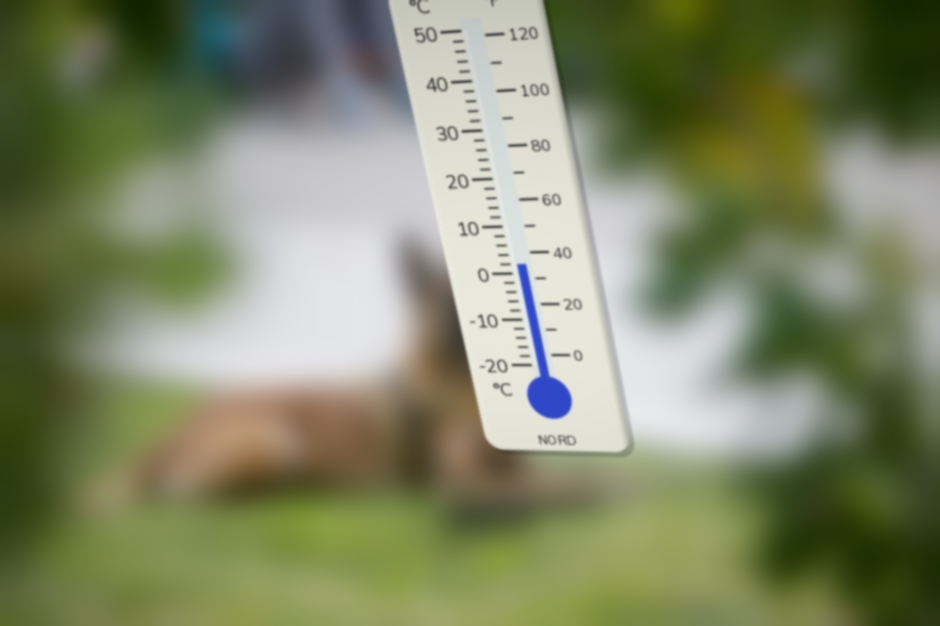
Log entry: 2 °C
